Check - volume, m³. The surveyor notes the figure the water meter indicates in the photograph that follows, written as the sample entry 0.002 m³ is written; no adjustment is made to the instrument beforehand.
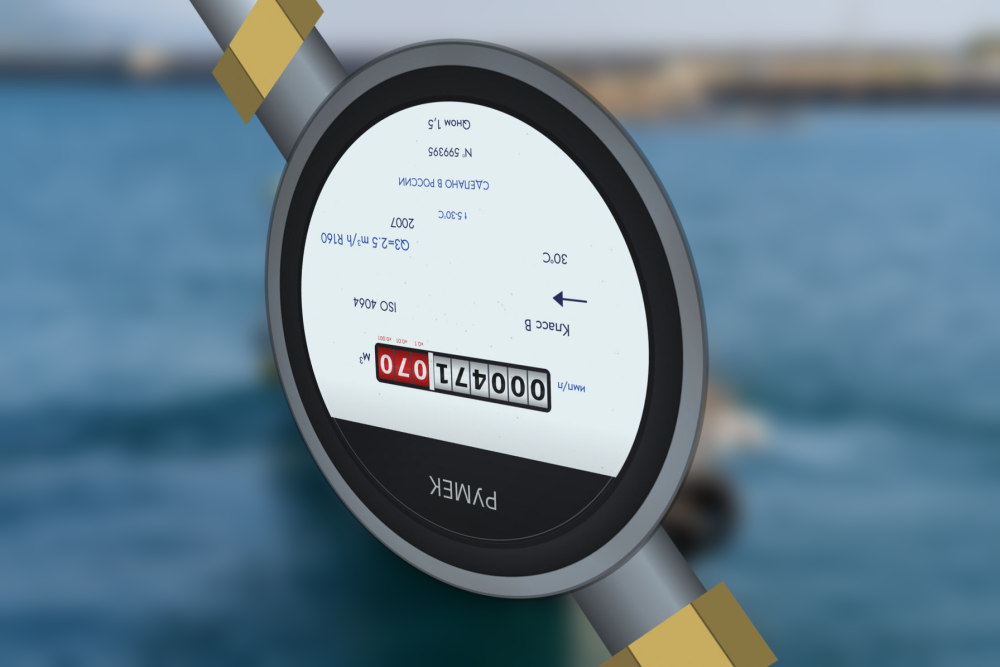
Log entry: 471.070 m³
